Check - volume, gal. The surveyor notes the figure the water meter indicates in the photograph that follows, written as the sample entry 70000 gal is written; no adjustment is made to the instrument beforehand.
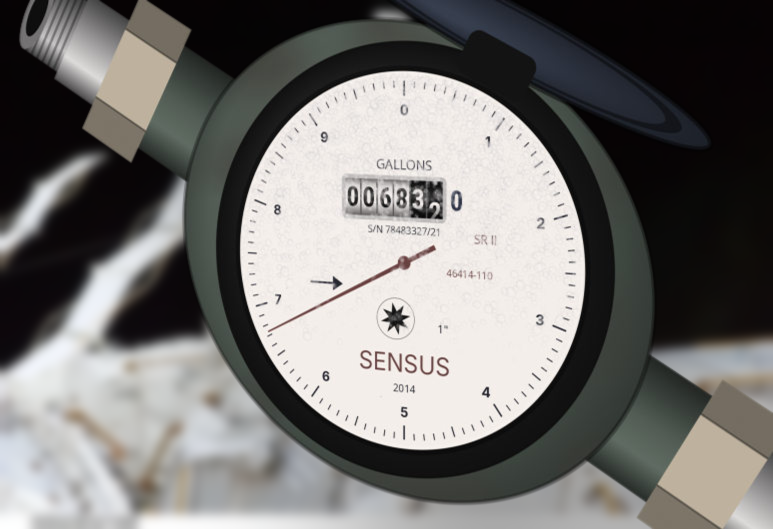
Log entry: 68316.7 gal
